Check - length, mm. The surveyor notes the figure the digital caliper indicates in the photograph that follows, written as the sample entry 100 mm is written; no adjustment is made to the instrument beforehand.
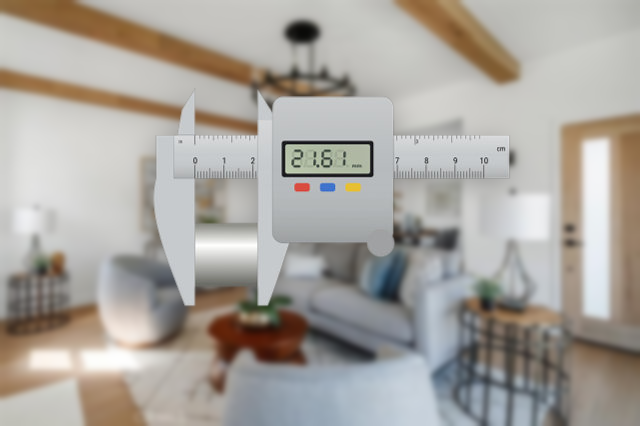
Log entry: 21.61 mm
